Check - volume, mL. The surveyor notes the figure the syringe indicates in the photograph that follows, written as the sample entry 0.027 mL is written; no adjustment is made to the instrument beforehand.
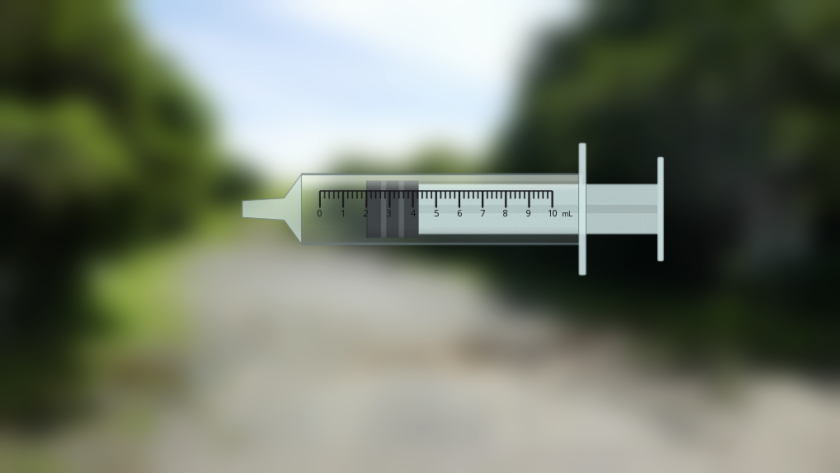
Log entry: 2 mL
